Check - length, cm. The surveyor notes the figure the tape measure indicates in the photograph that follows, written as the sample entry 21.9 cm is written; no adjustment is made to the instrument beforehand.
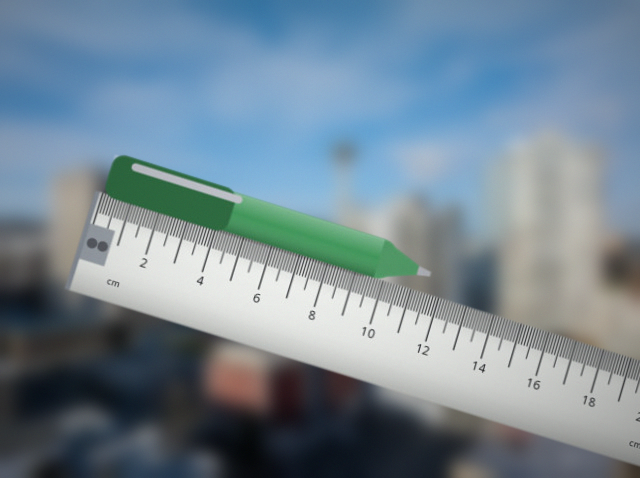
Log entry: 11.5 cm
